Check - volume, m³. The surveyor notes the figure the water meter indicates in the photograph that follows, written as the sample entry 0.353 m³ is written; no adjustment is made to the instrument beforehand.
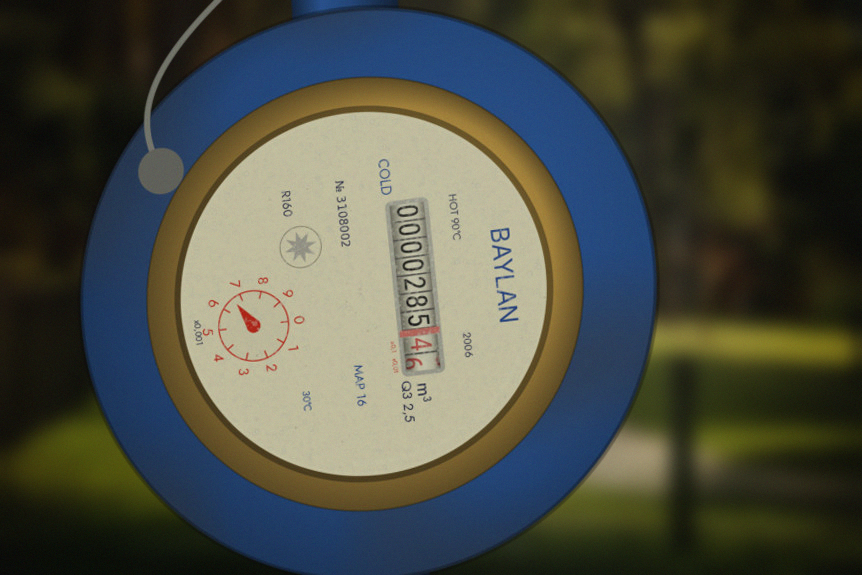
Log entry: 285.456 m³
